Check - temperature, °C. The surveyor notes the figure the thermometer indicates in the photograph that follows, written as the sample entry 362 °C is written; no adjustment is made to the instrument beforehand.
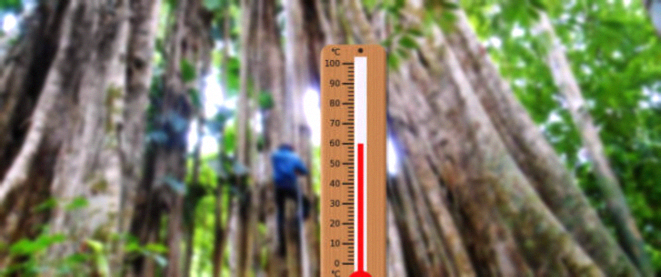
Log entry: 60 °C
